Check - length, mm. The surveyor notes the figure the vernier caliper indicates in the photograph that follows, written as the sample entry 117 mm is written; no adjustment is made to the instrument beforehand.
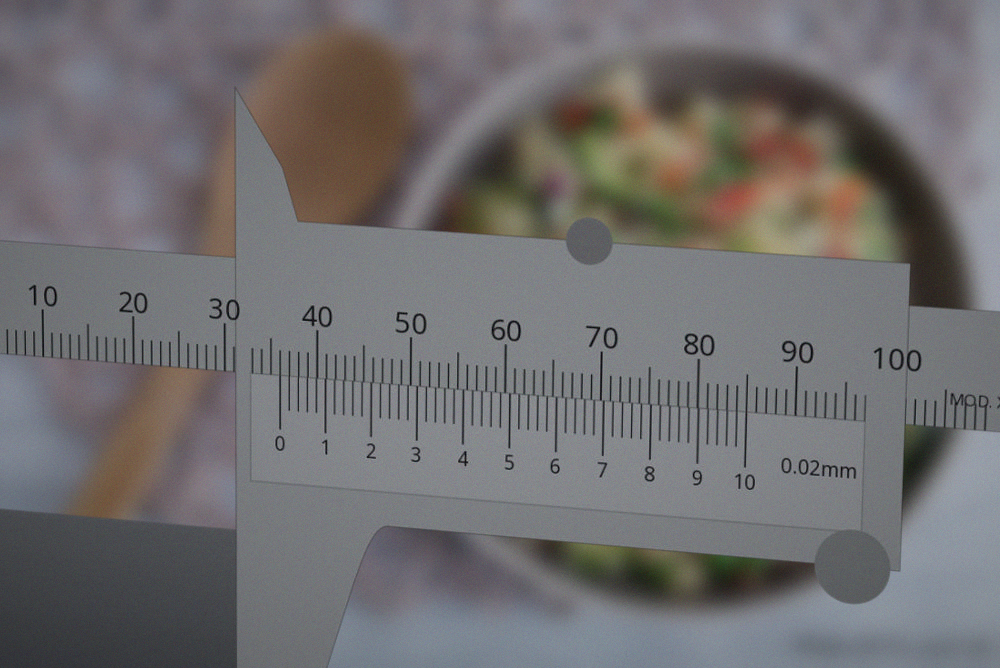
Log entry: 36.0 mm
